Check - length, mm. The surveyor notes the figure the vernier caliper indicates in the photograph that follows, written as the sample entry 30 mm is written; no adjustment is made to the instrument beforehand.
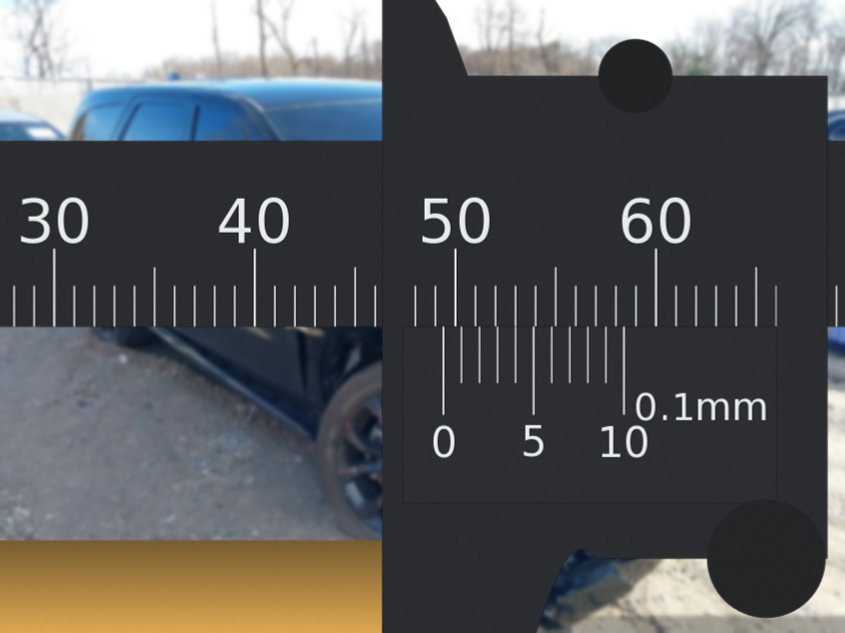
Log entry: 49.4 mm
